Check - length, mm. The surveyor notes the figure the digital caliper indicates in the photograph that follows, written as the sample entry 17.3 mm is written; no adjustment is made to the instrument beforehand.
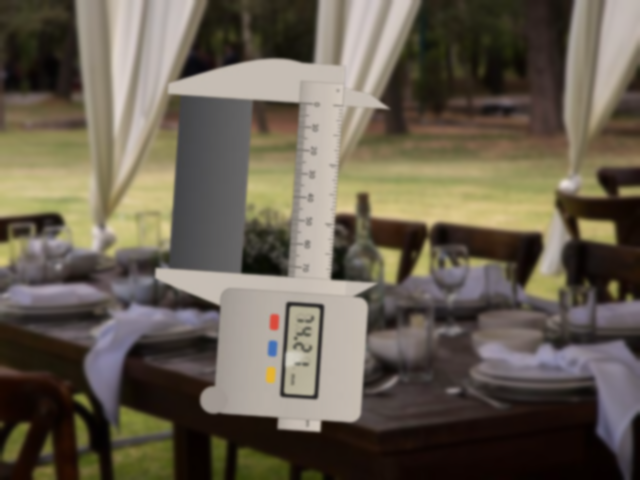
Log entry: 74.21 mm
